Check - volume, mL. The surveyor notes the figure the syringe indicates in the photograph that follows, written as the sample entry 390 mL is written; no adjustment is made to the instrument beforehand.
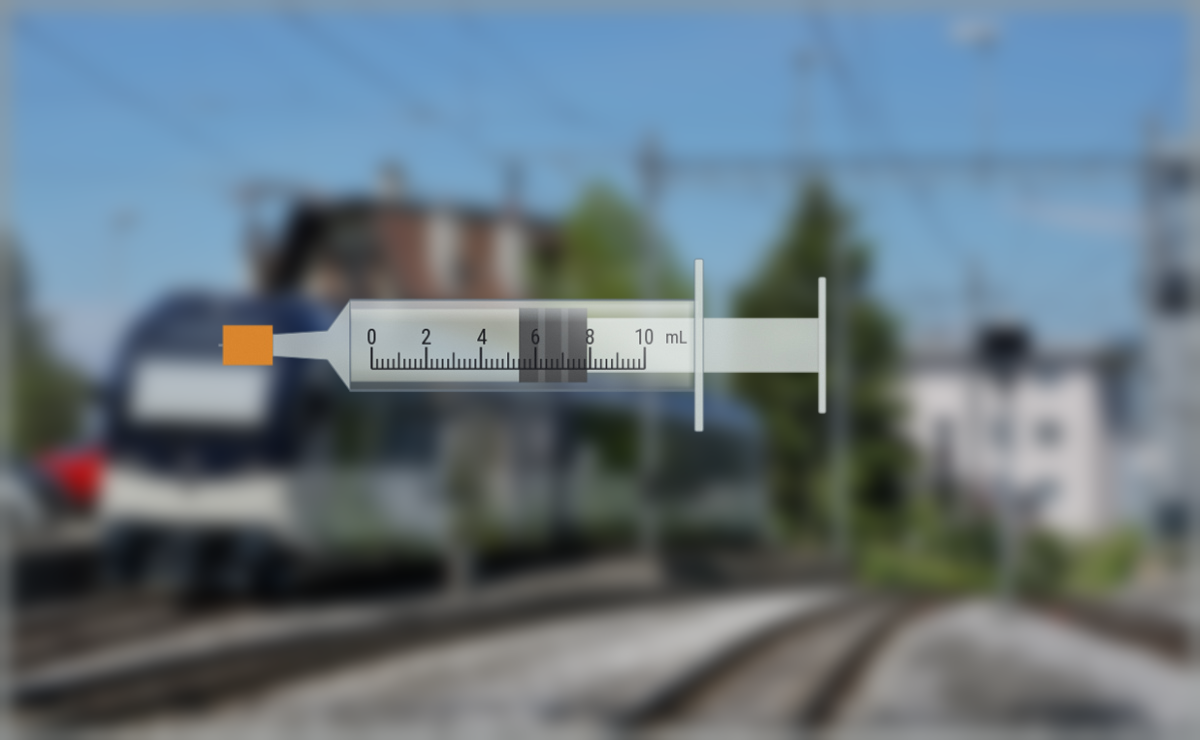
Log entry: 5.4 mL
